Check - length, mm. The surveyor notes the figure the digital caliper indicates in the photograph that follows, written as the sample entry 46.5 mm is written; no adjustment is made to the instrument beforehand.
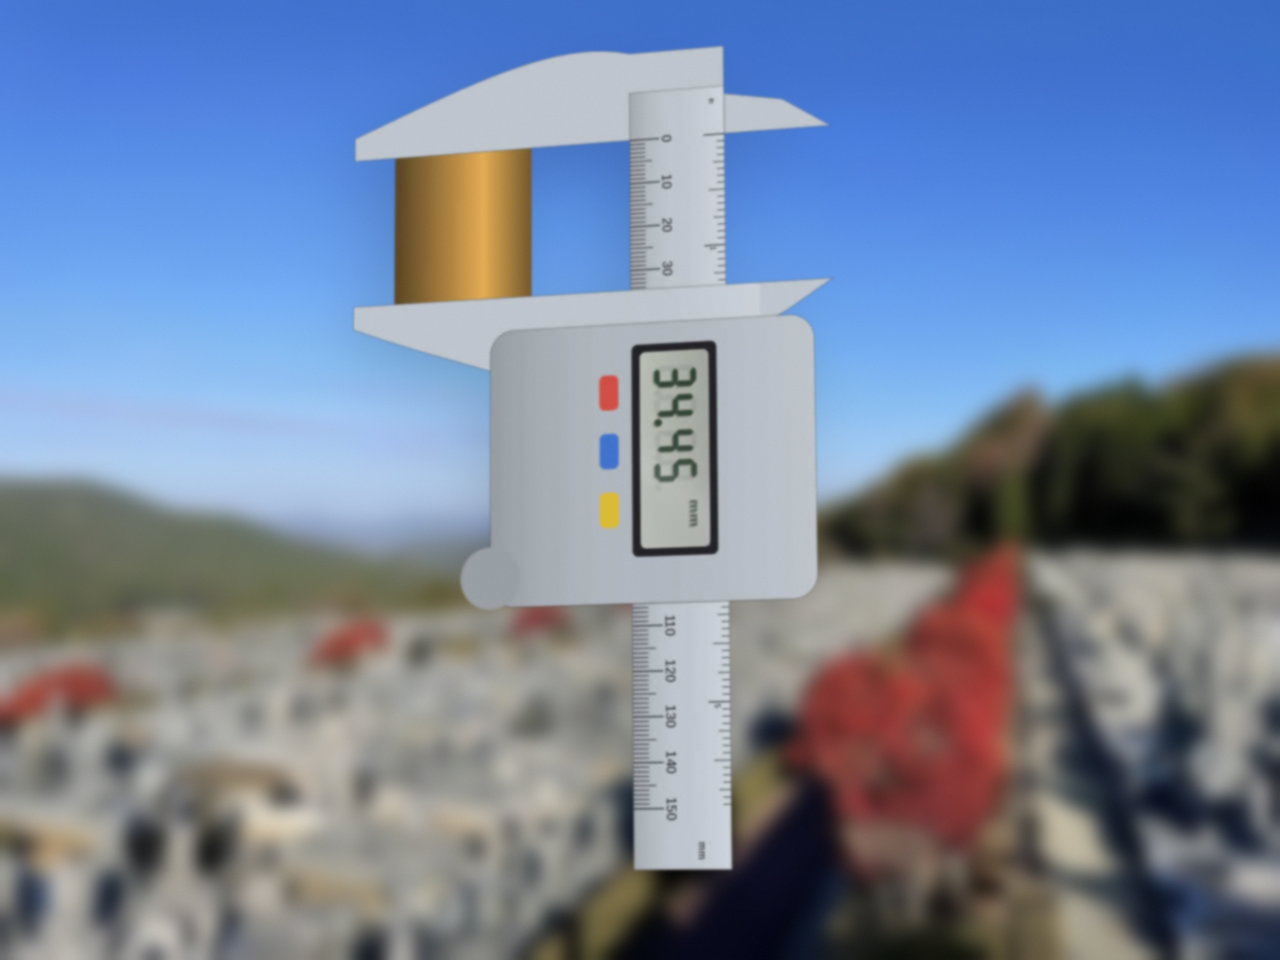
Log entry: 34.45 mm
